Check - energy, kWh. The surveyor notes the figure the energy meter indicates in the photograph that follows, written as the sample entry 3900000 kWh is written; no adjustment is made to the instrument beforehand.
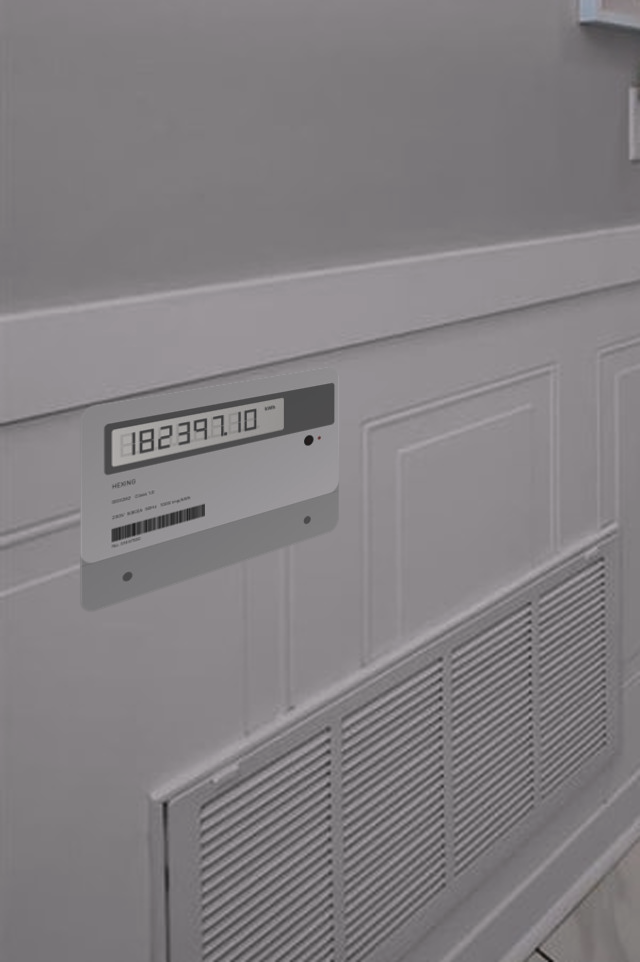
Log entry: 182397.10 kWh
